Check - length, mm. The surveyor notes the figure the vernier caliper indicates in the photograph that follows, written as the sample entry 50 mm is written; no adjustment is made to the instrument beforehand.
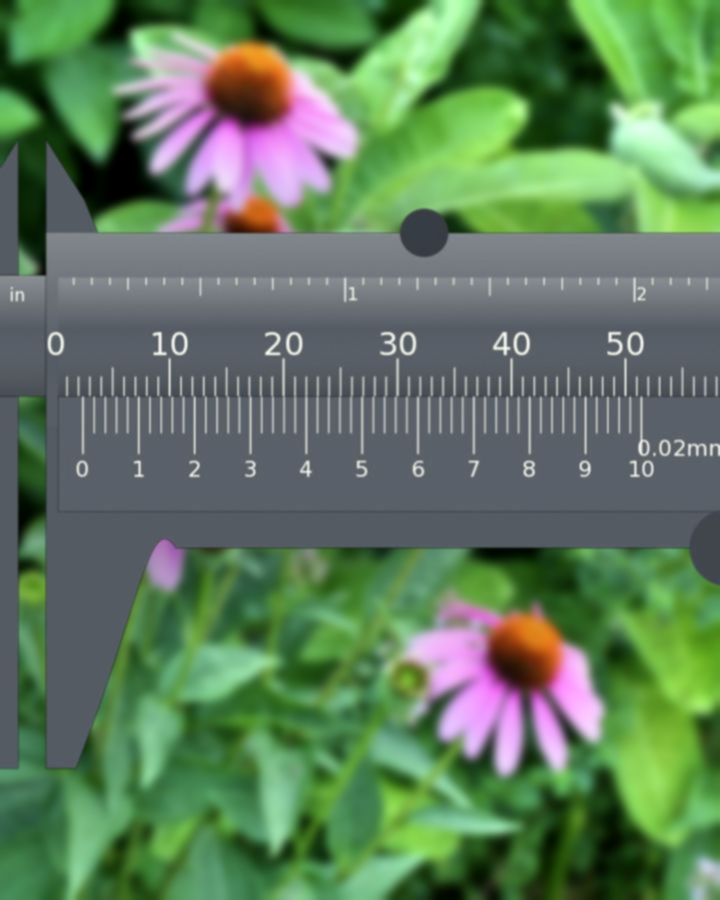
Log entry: 2.4 mm
